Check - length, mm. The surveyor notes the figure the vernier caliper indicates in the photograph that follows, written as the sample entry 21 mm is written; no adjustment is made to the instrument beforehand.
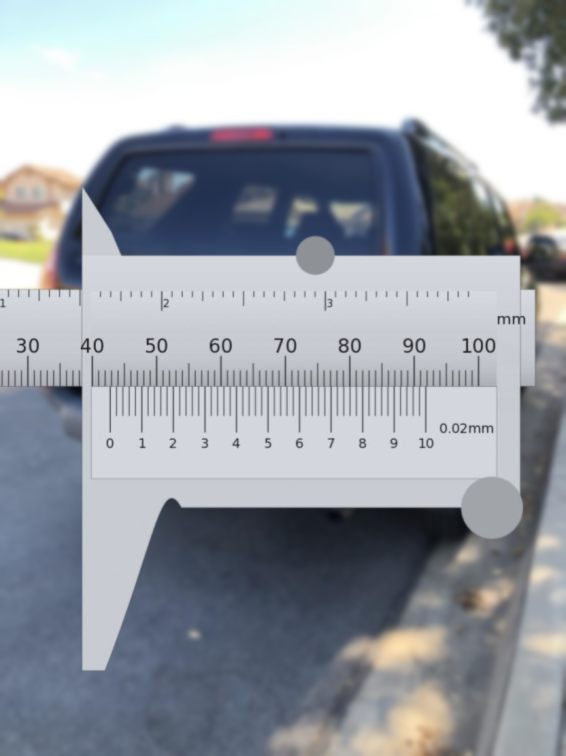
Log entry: 42.8 mm
